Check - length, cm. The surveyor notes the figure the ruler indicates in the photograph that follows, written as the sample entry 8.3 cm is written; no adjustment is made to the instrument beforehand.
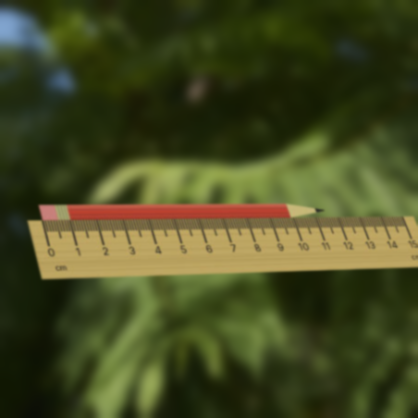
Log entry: 11.5 cm
